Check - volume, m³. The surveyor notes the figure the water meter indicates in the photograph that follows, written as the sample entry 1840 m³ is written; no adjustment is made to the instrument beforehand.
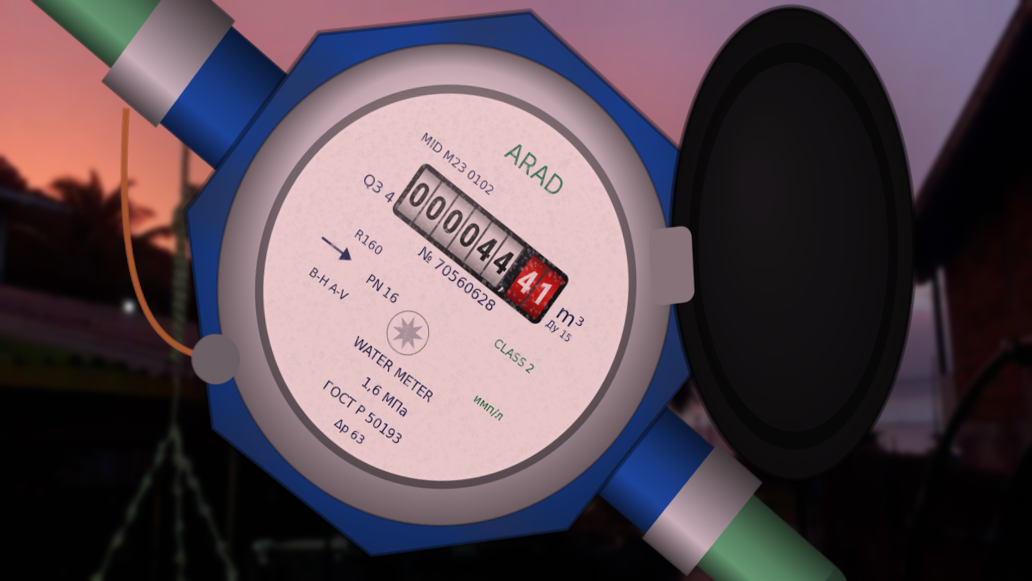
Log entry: 44.41 m³
